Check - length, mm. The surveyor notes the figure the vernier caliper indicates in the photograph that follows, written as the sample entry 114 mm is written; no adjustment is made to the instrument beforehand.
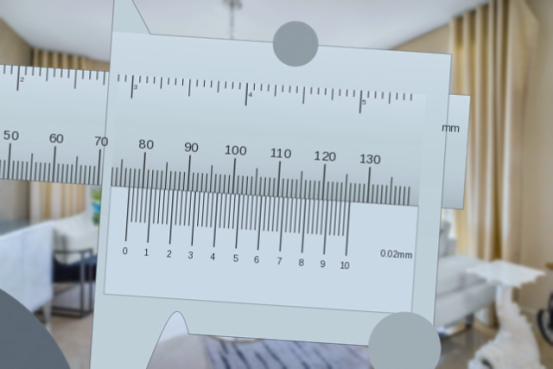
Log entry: 77.0 mm
